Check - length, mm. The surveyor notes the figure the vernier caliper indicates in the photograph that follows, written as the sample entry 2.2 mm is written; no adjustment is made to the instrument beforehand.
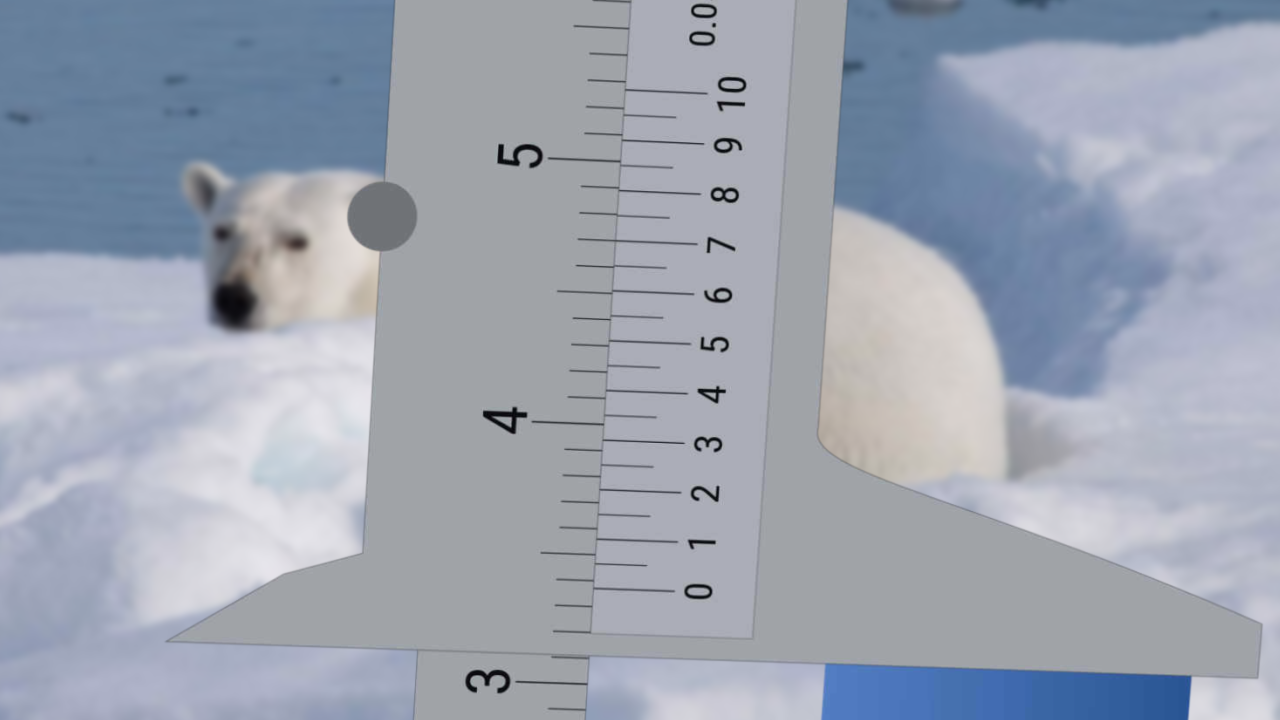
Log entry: 33.70 mm
